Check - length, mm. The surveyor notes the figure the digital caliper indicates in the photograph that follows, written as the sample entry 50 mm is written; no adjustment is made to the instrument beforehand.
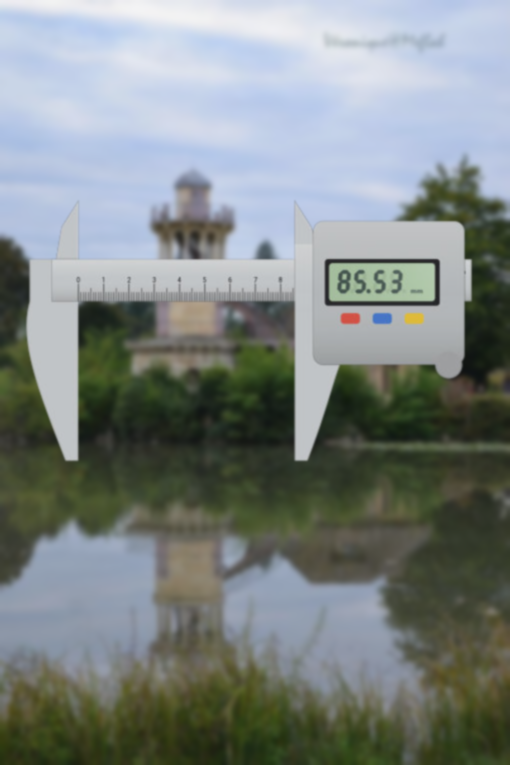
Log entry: 85.53 mm
